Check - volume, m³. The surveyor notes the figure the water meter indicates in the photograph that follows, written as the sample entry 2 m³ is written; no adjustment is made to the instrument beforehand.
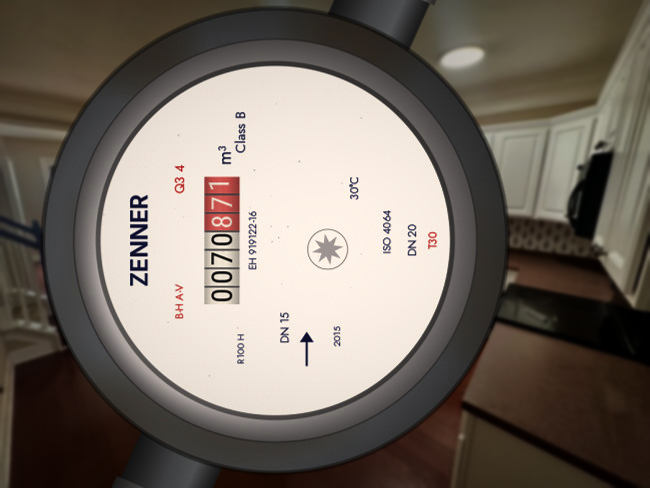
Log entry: 70.871 m³
